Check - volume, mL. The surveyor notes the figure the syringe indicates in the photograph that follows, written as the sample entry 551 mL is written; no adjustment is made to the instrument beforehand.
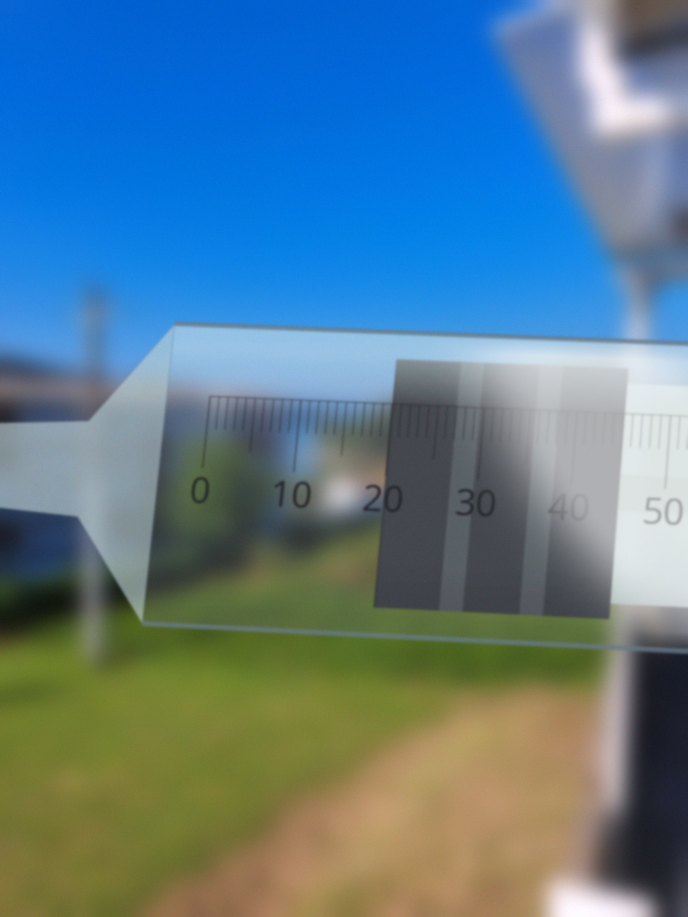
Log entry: 20 mL
